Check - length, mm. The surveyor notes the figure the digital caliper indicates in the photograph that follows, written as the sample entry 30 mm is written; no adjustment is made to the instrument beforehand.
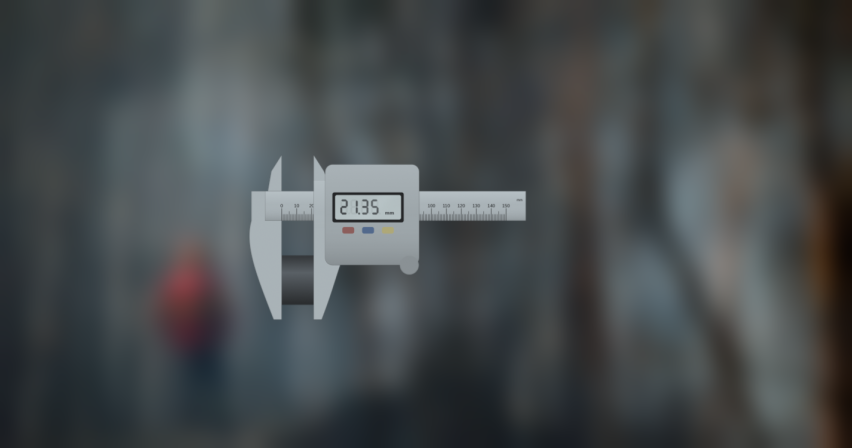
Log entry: 21.35 mm
